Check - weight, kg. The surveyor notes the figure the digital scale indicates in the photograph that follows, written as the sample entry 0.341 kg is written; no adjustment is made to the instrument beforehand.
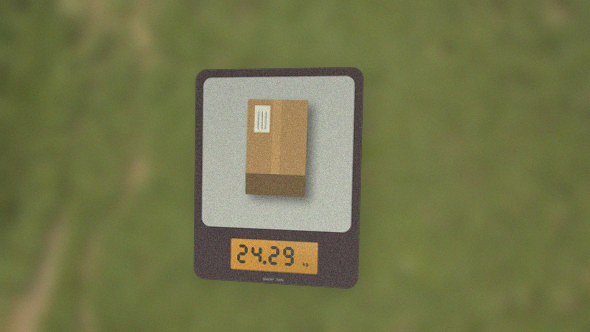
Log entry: 24.29 kg
